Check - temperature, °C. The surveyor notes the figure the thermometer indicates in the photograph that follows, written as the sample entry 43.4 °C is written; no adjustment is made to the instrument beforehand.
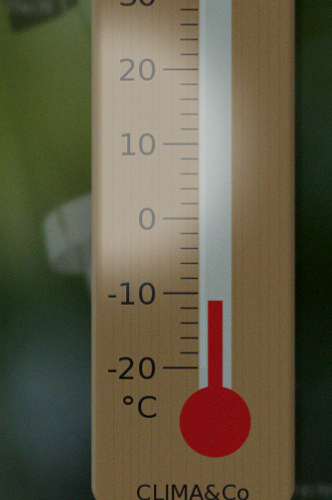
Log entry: -11 °C
